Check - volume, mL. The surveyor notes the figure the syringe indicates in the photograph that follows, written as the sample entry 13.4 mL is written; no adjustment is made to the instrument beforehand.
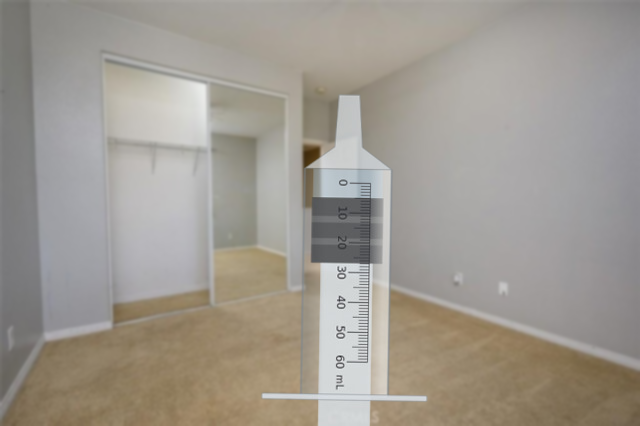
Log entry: 5 mL
